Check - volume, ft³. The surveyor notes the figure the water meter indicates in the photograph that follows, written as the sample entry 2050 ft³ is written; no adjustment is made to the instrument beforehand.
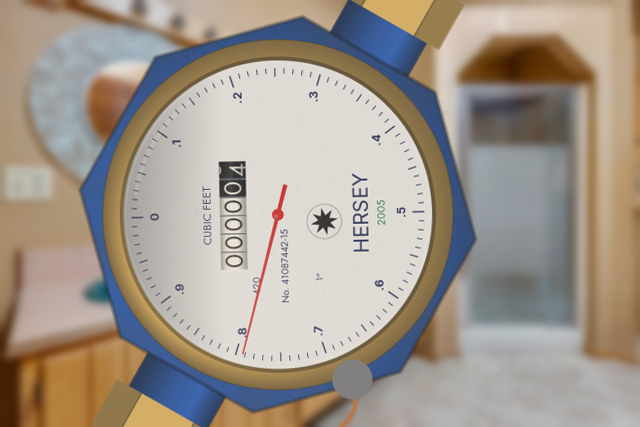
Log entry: 3.79 ft³
